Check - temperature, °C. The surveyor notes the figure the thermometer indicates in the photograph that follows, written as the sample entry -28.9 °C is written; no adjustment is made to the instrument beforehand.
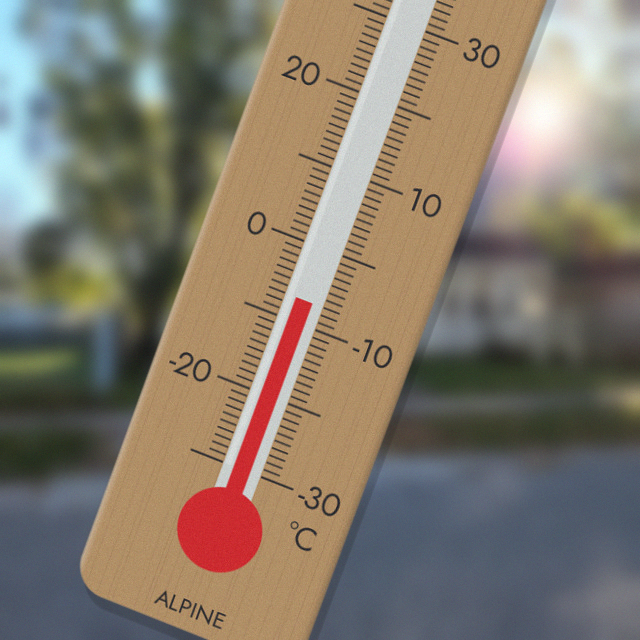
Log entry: -7 °C
